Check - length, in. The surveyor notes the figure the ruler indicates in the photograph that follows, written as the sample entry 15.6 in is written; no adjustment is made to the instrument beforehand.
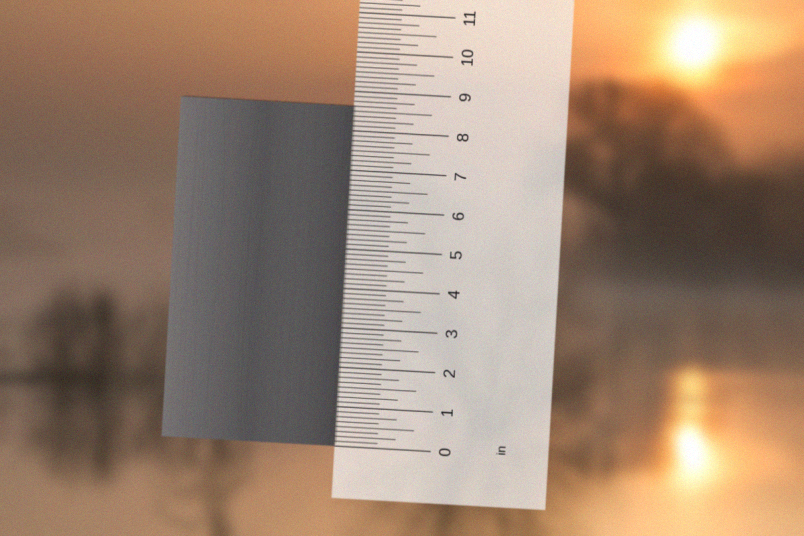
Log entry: 8.625 in
